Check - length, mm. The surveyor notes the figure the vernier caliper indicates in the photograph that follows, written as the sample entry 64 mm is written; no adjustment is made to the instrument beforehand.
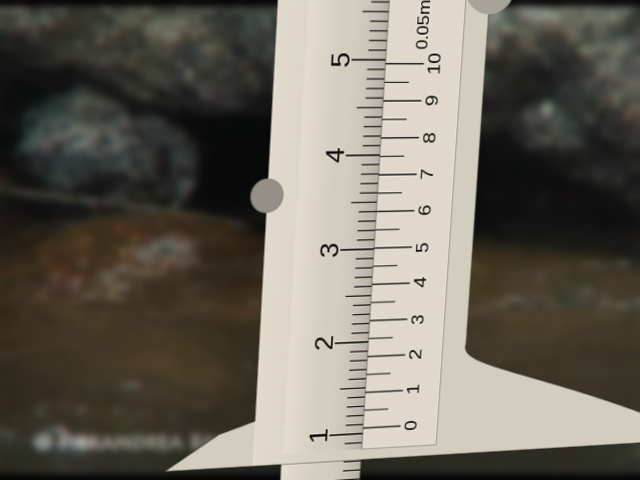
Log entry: 10.6 mm
